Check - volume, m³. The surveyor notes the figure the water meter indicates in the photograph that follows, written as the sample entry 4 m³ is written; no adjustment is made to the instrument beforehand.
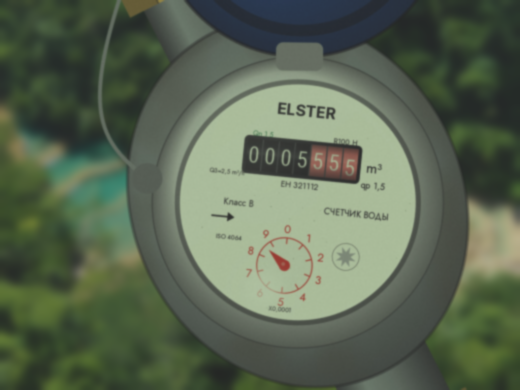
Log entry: 5.5548 m³
